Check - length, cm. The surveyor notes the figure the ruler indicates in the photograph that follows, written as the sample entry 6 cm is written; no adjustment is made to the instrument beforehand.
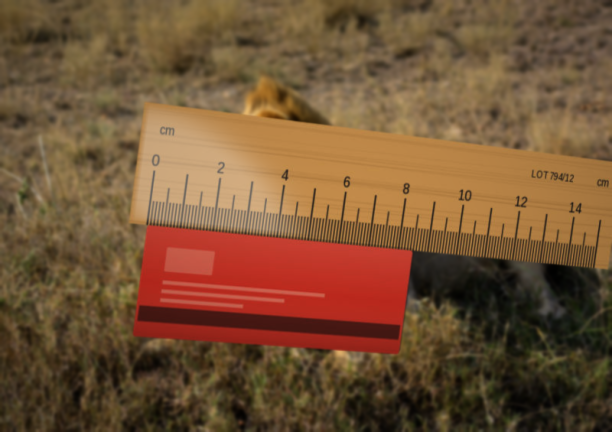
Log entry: 8.5 cm
